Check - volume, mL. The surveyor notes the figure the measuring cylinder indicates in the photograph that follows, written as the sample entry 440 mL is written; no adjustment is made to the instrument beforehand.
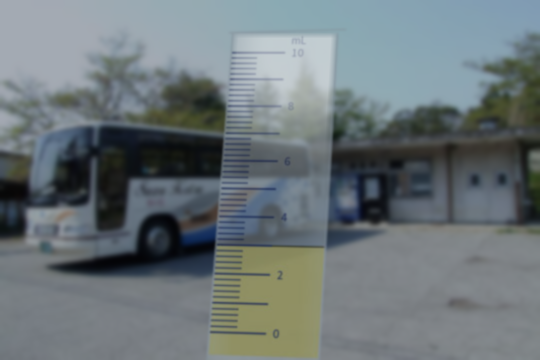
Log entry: 3 mL
